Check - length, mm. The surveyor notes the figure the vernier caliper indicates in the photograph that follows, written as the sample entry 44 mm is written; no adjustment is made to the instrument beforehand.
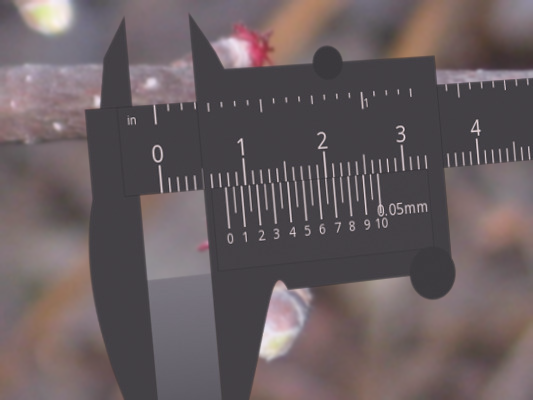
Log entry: 7.6 mm
